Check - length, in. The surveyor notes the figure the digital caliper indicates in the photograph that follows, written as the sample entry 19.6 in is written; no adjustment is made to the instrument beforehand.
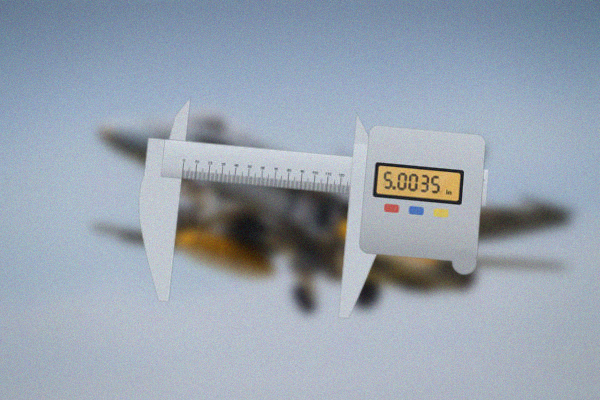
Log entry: 5.0035 in
